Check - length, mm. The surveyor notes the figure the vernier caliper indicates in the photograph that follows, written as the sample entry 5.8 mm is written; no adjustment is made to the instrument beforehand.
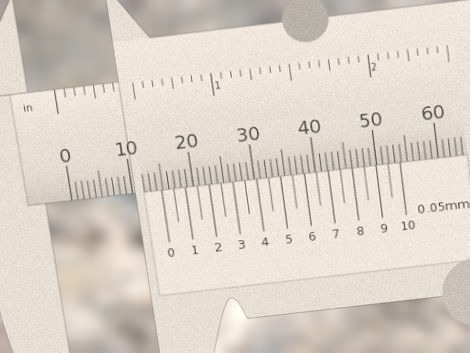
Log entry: 14.8 mm
